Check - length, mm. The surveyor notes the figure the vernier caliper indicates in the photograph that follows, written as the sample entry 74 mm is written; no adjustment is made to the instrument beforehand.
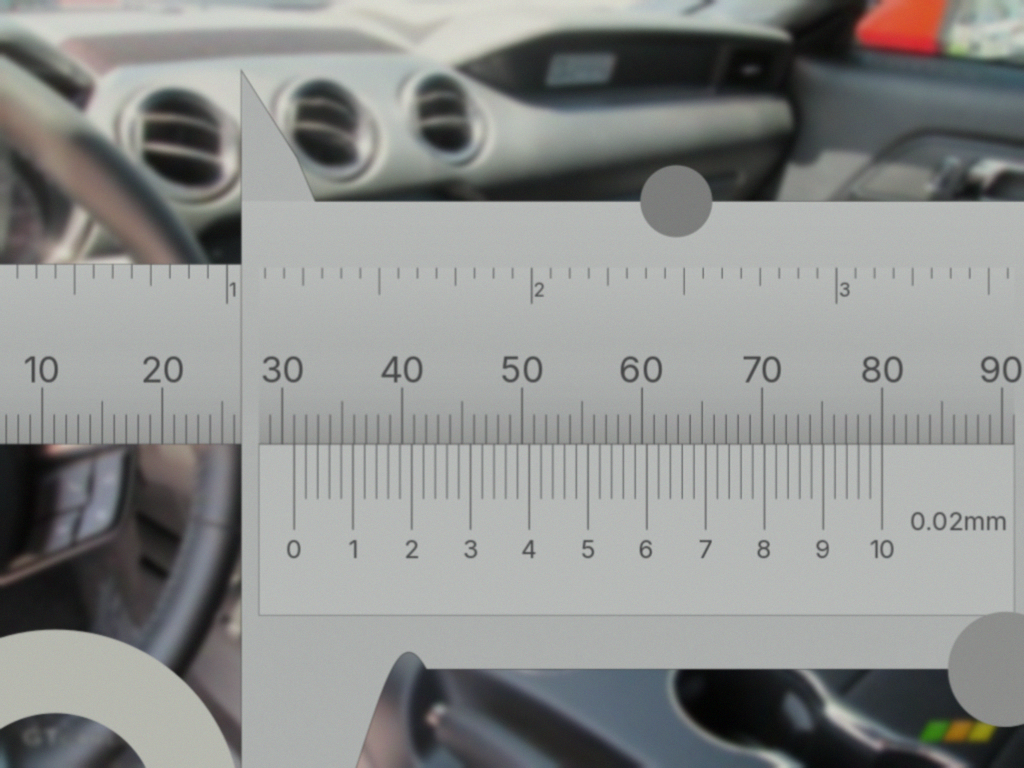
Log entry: 31.0 mm
